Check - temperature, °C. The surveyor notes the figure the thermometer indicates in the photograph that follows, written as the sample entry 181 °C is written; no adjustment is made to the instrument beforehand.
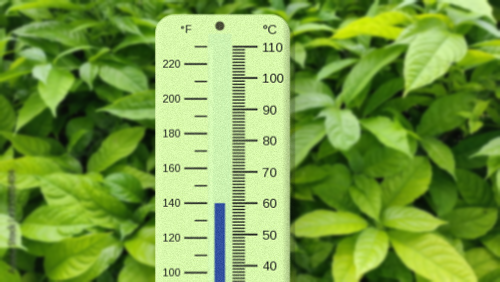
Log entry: 60 °C
